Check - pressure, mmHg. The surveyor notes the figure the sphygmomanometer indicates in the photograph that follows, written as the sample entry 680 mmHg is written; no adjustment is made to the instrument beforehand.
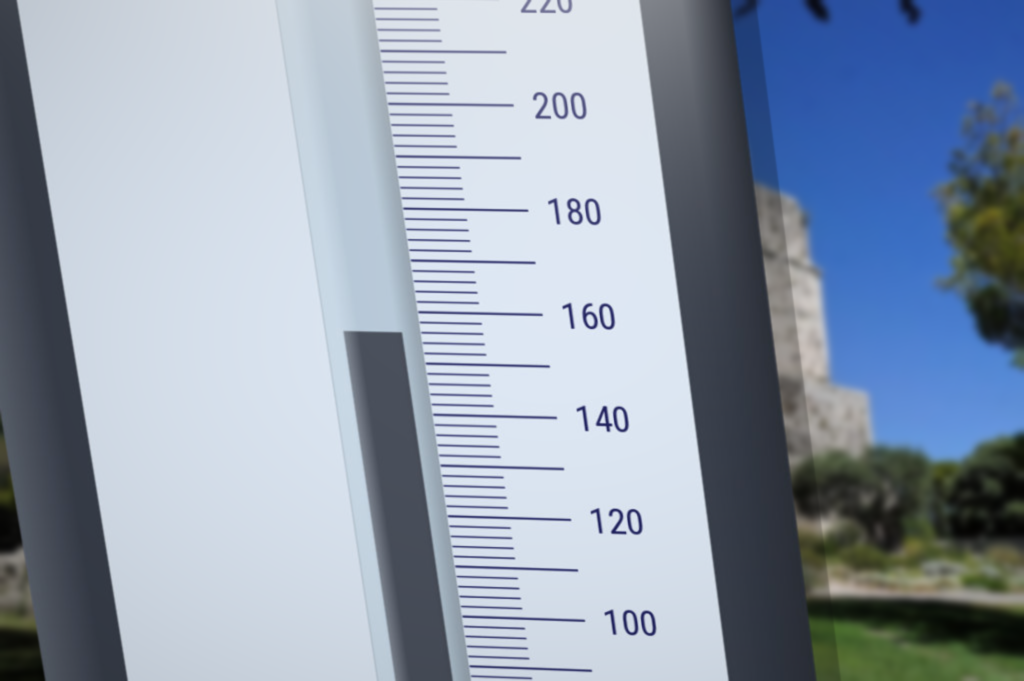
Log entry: 156 mmHg
